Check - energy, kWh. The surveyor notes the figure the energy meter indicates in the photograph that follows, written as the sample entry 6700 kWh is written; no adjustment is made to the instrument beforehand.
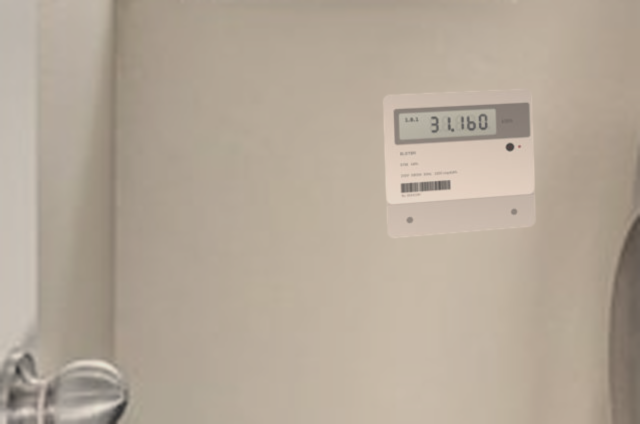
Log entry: 31.160 kWh
